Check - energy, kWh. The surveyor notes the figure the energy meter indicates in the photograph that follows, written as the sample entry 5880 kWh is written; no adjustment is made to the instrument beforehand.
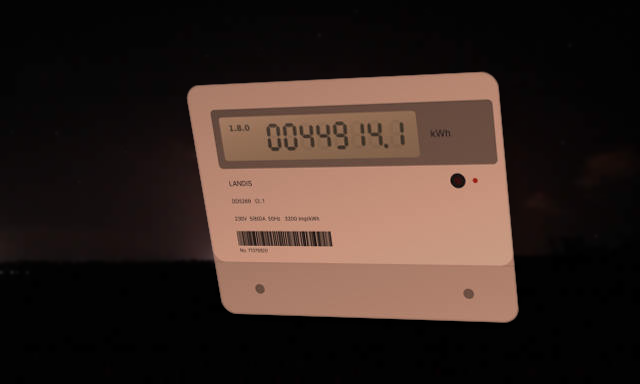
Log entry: 44914.1 kWh
